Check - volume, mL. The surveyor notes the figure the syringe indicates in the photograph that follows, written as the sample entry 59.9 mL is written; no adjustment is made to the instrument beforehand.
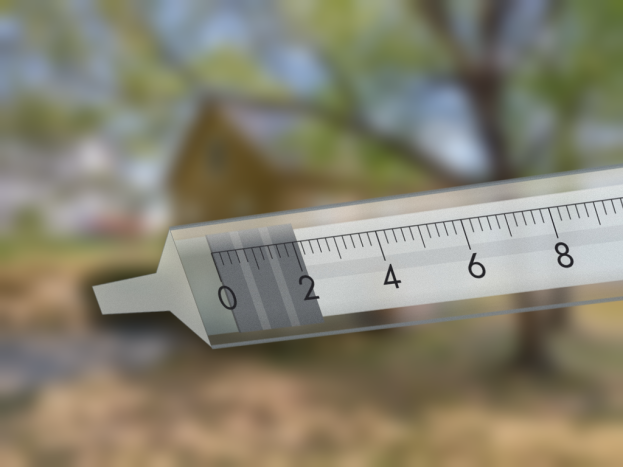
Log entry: 0 mL
